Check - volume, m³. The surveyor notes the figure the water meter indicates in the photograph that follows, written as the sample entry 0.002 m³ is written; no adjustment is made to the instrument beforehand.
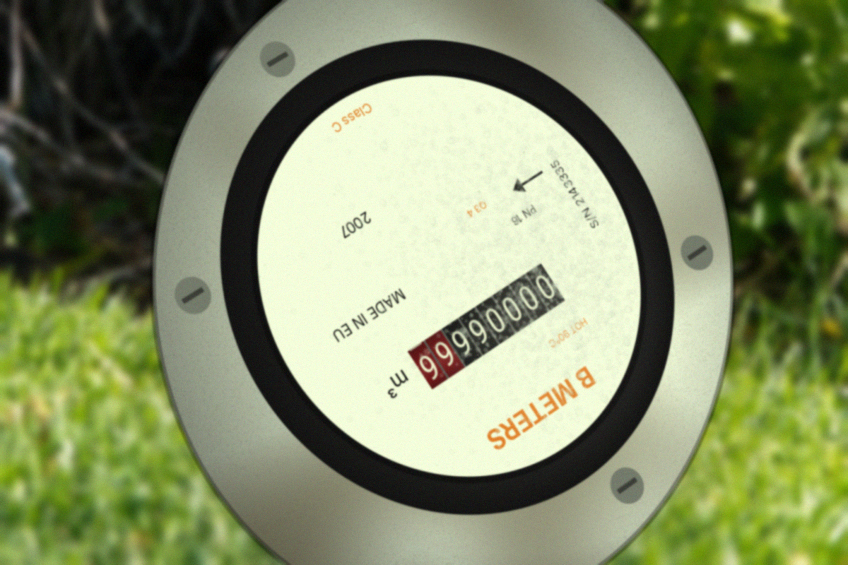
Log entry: 66.66 m³
